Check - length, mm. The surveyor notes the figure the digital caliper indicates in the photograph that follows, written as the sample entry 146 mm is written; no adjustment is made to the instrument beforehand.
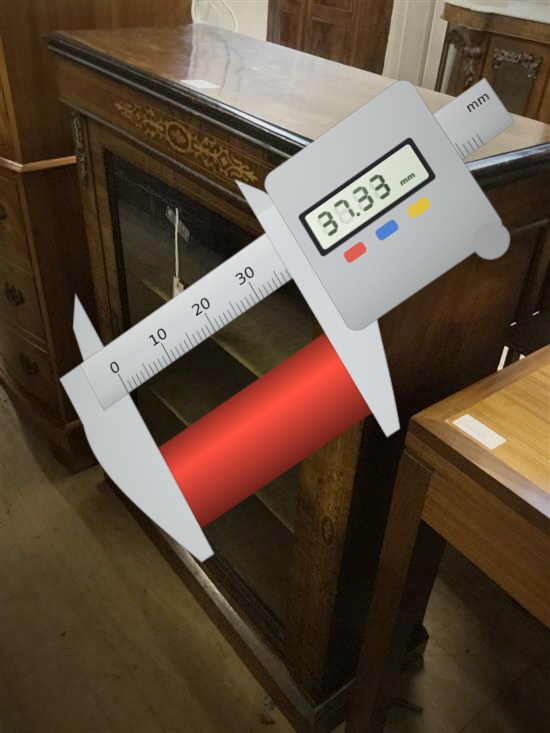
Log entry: 37.33 mm
